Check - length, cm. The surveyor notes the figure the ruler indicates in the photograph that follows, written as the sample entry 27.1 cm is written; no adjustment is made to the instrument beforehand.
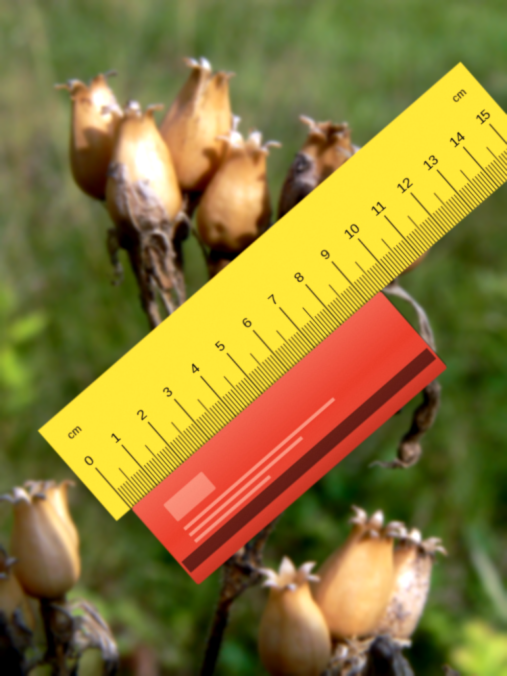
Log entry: 9.5 cm
